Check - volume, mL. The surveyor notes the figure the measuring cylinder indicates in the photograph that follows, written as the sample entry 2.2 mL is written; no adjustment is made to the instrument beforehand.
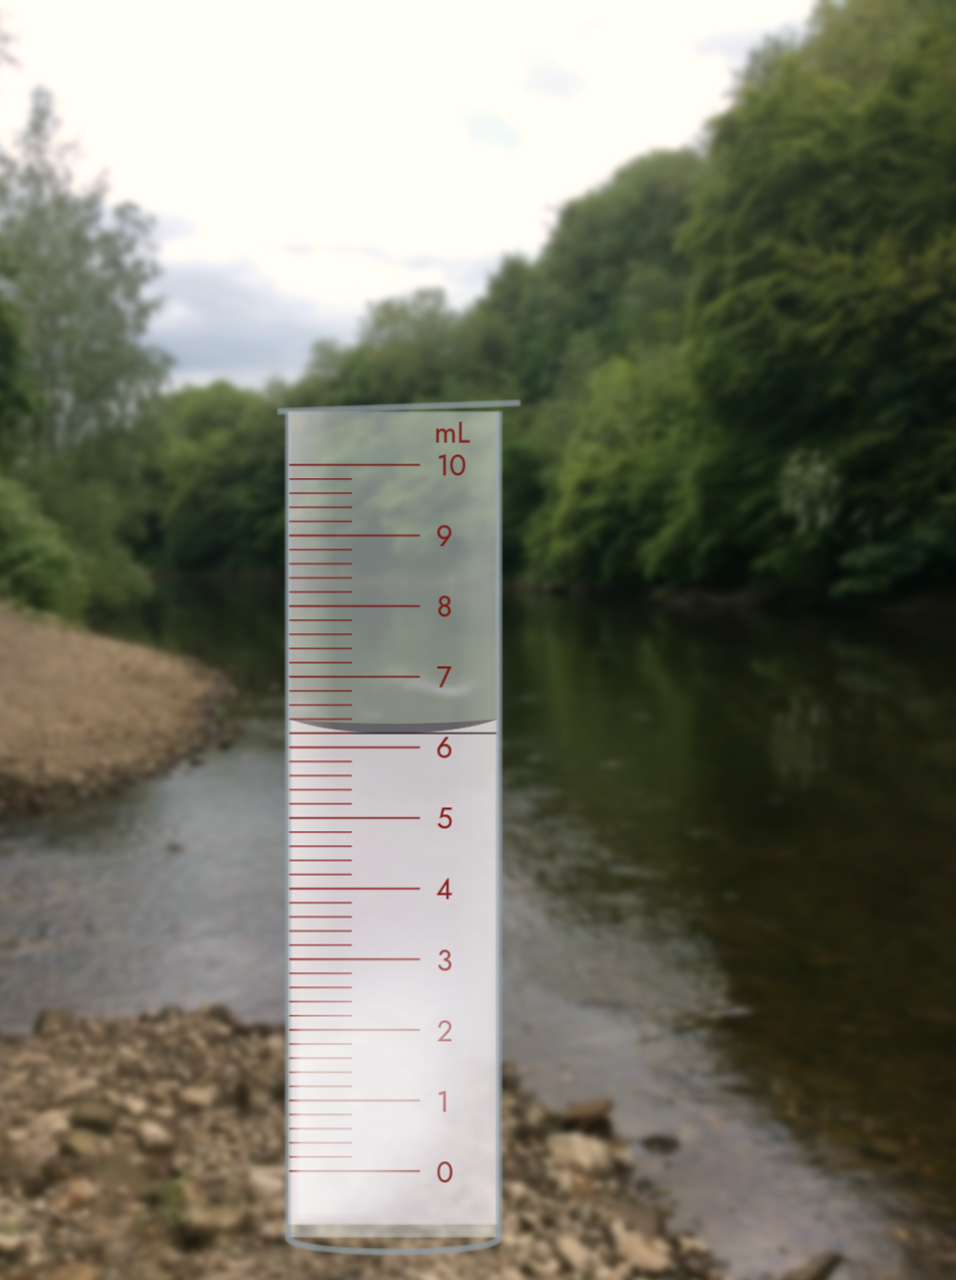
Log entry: 6.2 mL
